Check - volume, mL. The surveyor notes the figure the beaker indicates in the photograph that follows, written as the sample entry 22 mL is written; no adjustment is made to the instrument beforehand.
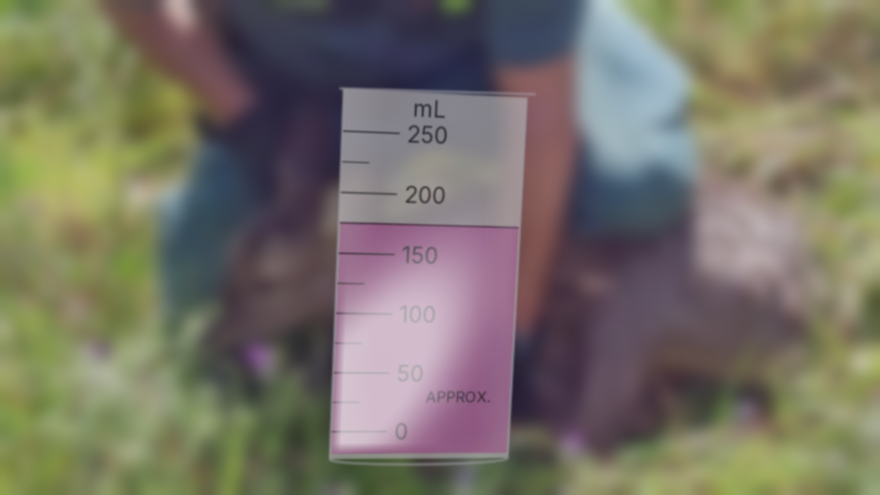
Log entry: 175 mL
